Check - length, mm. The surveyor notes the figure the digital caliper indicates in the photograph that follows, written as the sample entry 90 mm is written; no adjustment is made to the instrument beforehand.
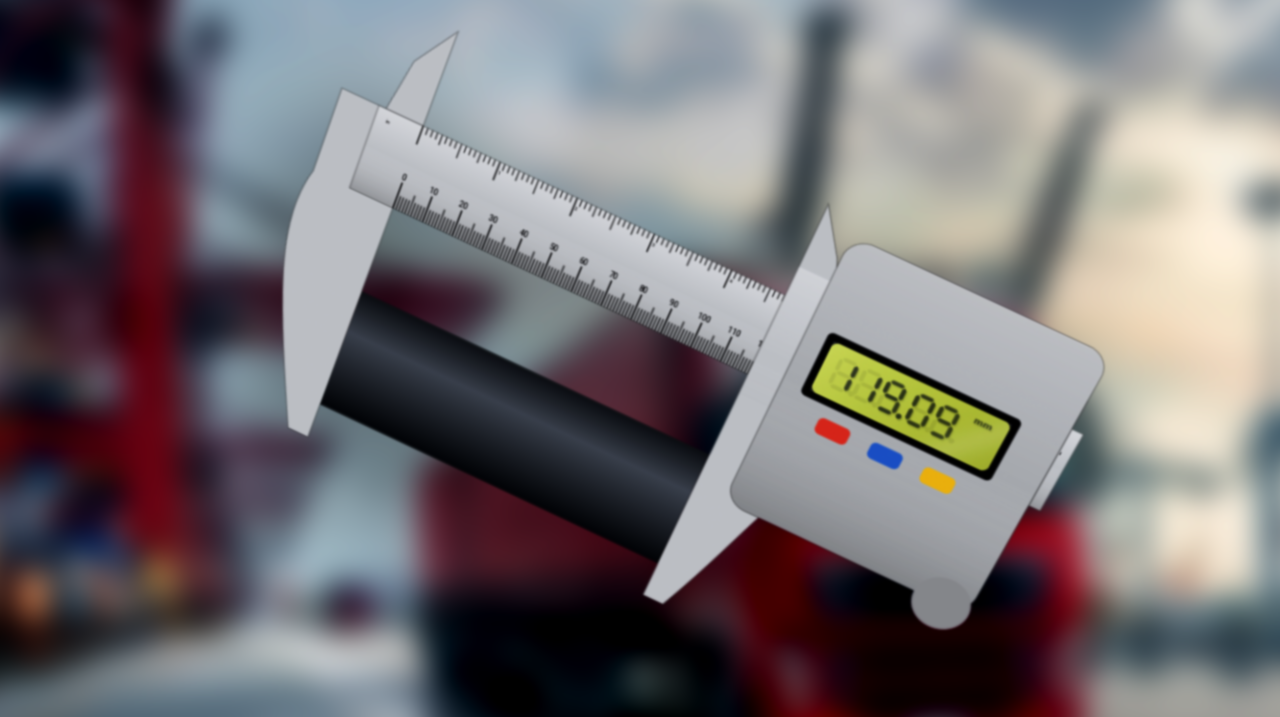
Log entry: 119.09 mm
